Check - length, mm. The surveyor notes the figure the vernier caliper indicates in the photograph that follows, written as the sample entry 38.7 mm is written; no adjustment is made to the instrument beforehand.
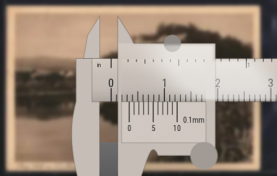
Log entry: 3.4 mm
